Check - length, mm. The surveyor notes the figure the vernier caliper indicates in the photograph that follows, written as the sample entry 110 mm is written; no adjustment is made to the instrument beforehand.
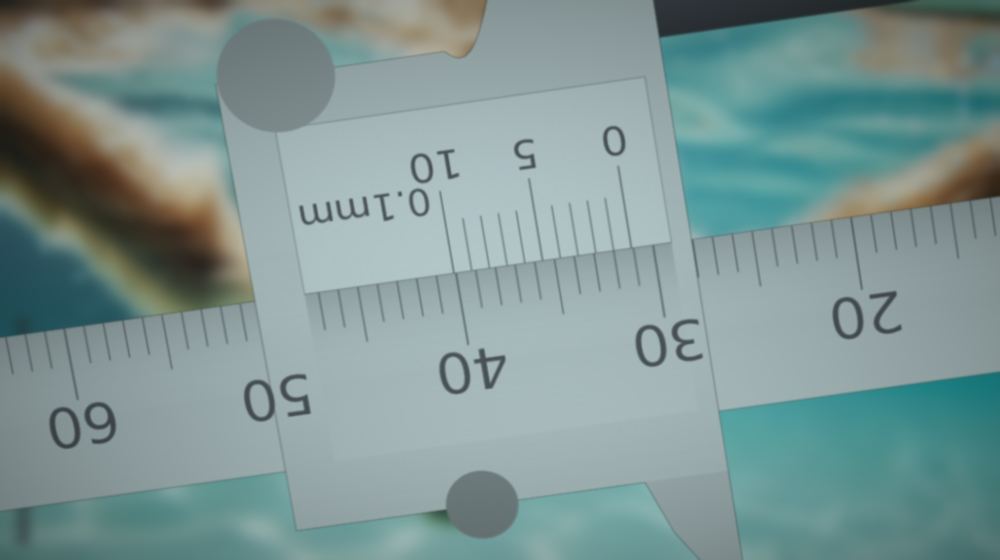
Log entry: 31.1 mm
